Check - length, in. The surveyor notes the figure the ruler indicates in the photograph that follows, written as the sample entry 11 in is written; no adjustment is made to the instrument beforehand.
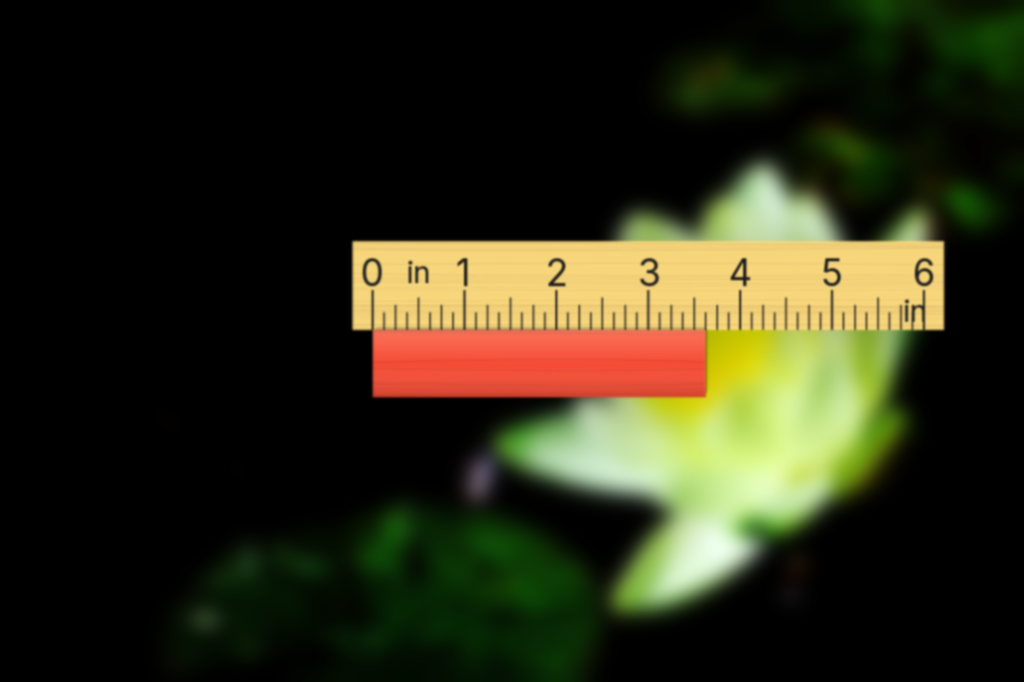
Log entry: 3.625 in
